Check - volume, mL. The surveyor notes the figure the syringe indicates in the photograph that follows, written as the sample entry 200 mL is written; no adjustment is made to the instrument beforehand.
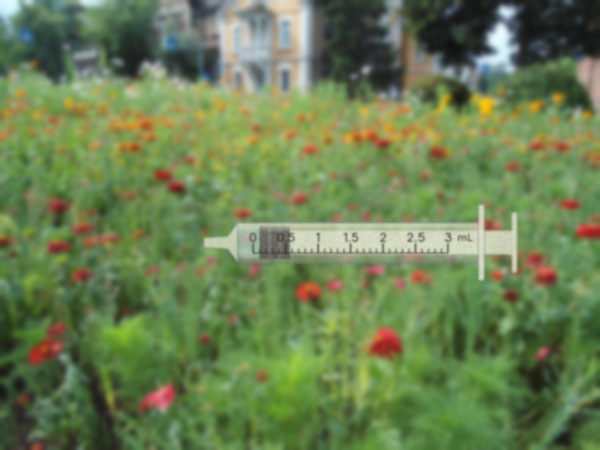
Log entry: 0.1 mL
